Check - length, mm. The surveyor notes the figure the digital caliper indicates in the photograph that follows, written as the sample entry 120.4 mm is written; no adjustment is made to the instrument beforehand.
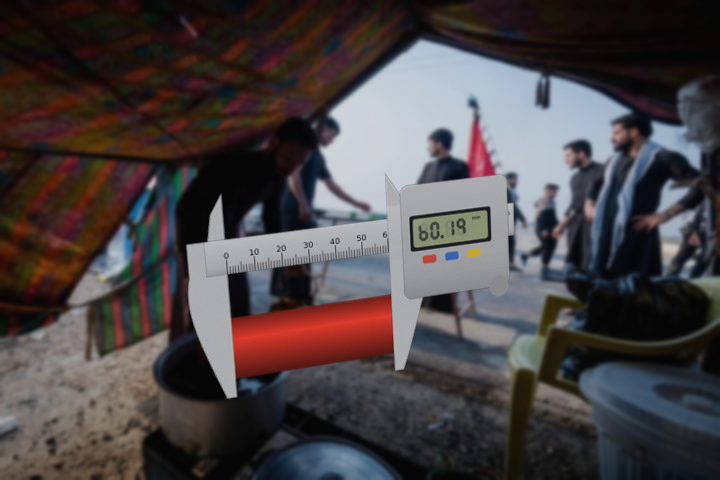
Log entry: 60.19 mm
